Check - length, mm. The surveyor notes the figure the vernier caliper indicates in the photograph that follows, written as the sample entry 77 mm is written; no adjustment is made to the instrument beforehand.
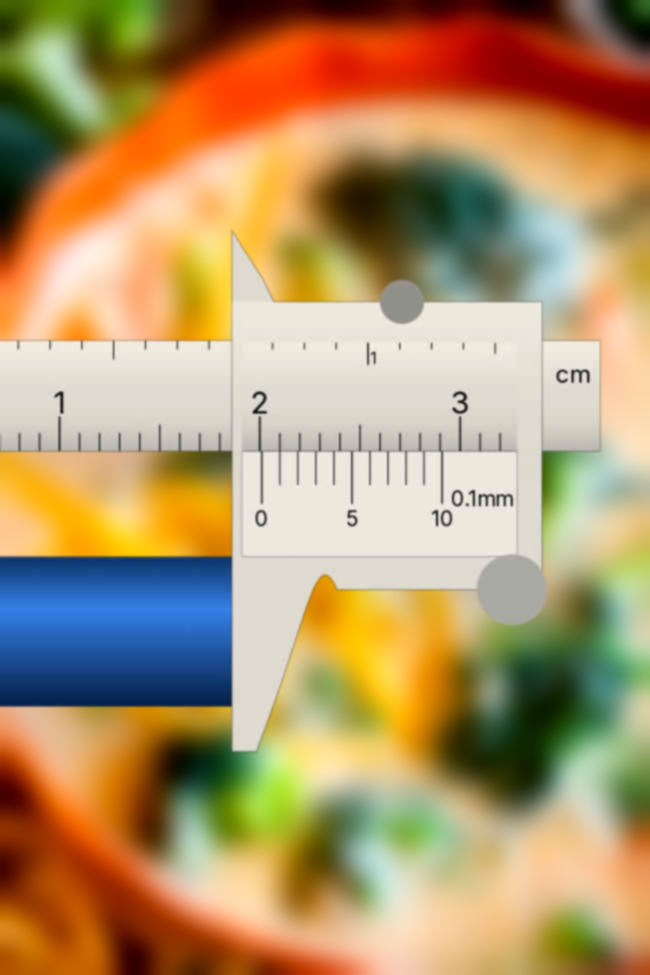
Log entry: 20.1 mm
